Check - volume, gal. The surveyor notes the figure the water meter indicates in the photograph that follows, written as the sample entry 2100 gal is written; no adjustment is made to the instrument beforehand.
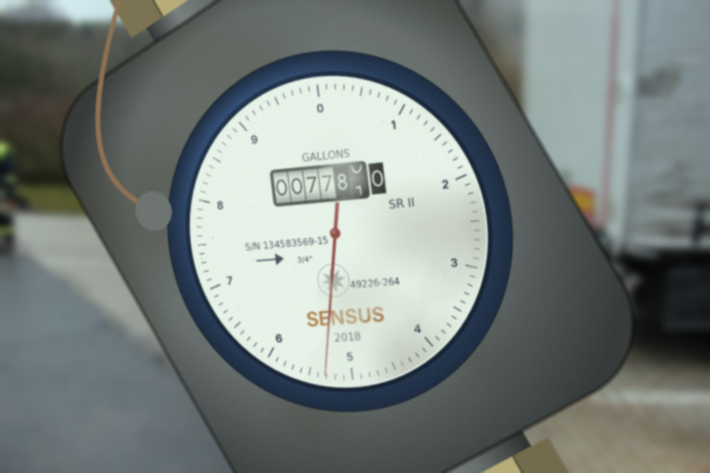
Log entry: 77805.3 gal
